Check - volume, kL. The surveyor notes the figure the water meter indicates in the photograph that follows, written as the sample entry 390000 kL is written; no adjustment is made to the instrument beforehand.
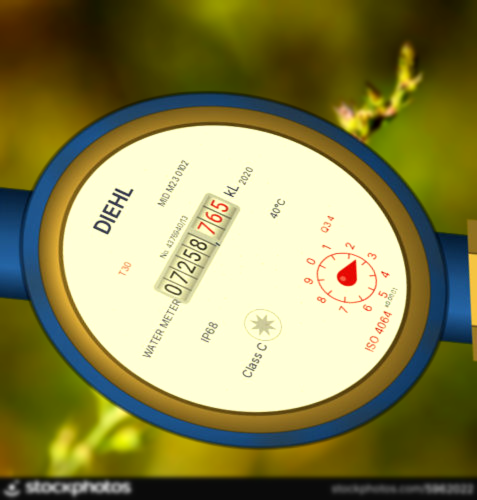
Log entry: 7258.7652 kL
